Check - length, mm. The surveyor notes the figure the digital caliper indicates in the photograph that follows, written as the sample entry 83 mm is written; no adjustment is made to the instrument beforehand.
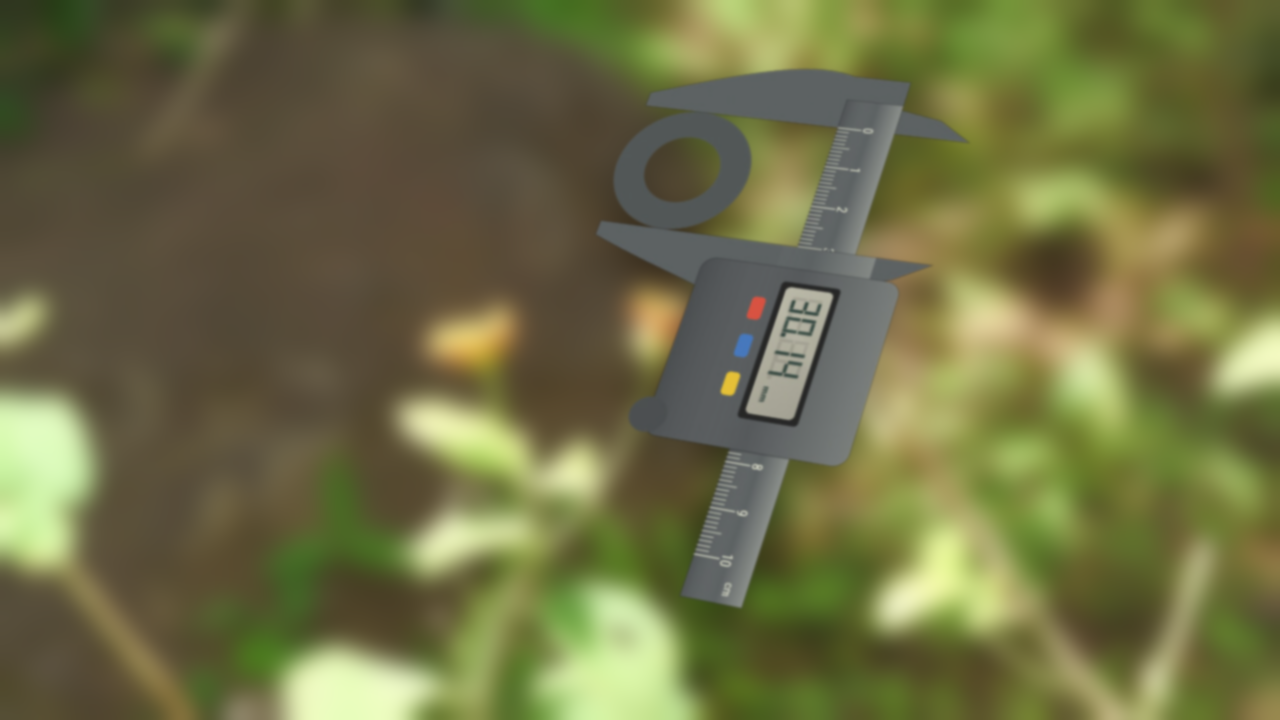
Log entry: 30.14 mm
